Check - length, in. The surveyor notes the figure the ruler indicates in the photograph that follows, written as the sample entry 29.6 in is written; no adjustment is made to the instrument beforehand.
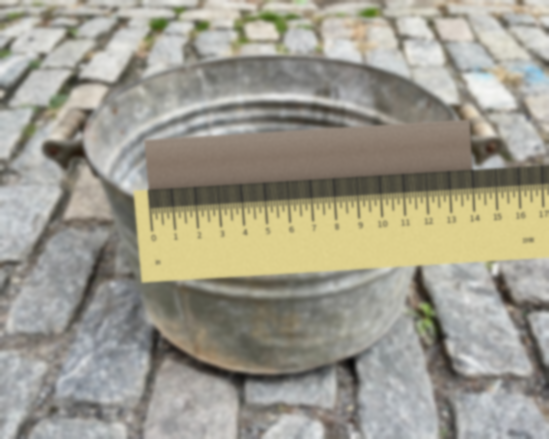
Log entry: 14 in
